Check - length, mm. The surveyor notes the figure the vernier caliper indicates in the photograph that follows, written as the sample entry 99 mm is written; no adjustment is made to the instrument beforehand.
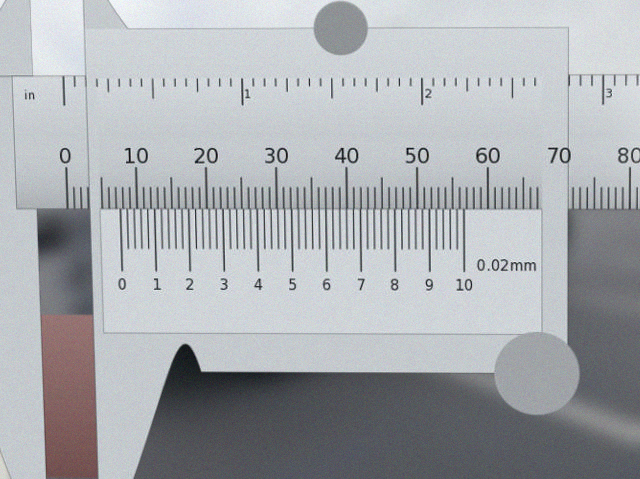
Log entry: 7.6 mm
